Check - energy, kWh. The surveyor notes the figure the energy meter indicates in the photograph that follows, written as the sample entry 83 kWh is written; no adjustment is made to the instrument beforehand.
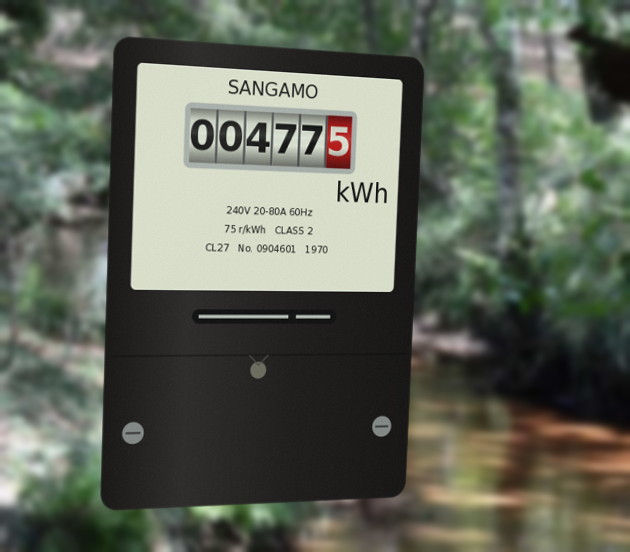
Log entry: 477.5 kWh
